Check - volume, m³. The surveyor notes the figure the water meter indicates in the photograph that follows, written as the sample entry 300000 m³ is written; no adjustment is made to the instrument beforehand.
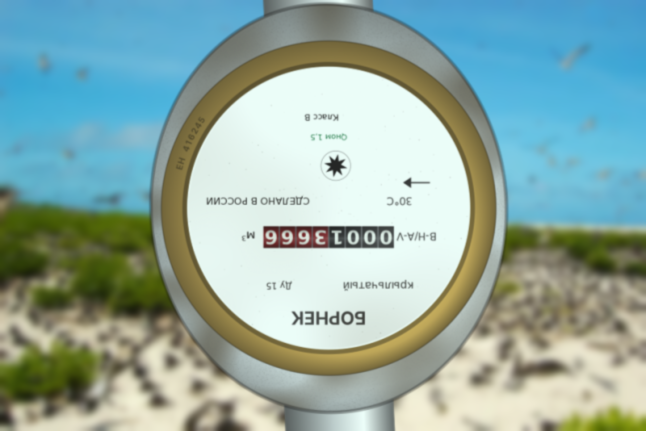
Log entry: 1.3666 m³
